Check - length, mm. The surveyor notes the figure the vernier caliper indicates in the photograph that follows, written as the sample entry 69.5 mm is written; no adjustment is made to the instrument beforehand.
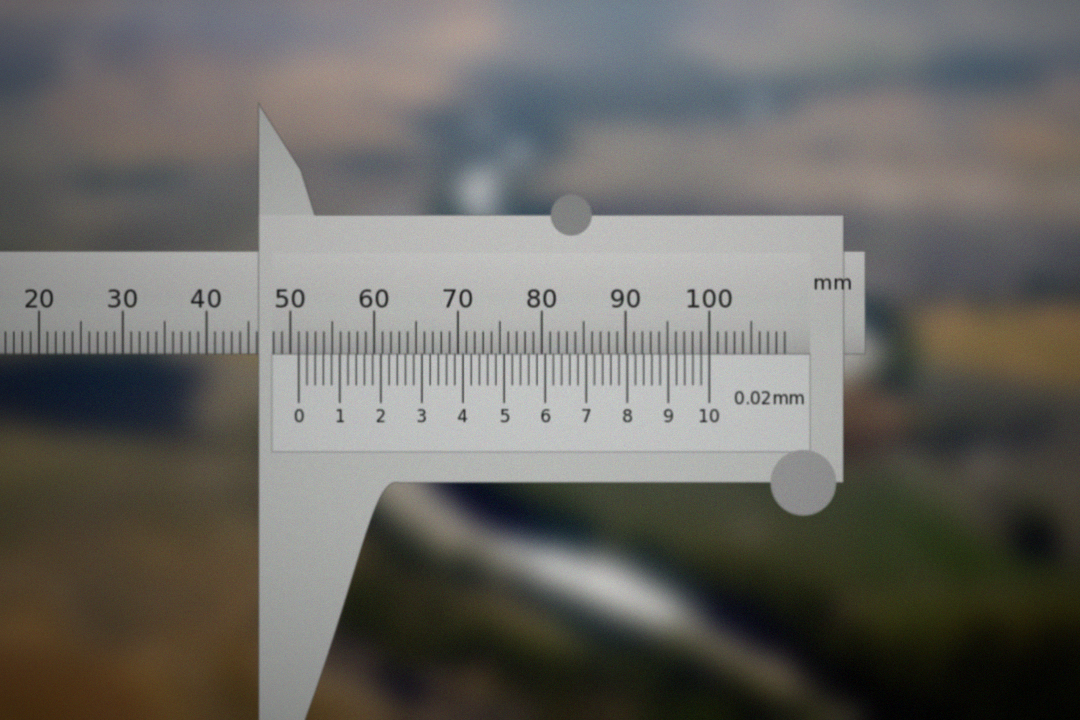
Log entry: 51.0 mm
